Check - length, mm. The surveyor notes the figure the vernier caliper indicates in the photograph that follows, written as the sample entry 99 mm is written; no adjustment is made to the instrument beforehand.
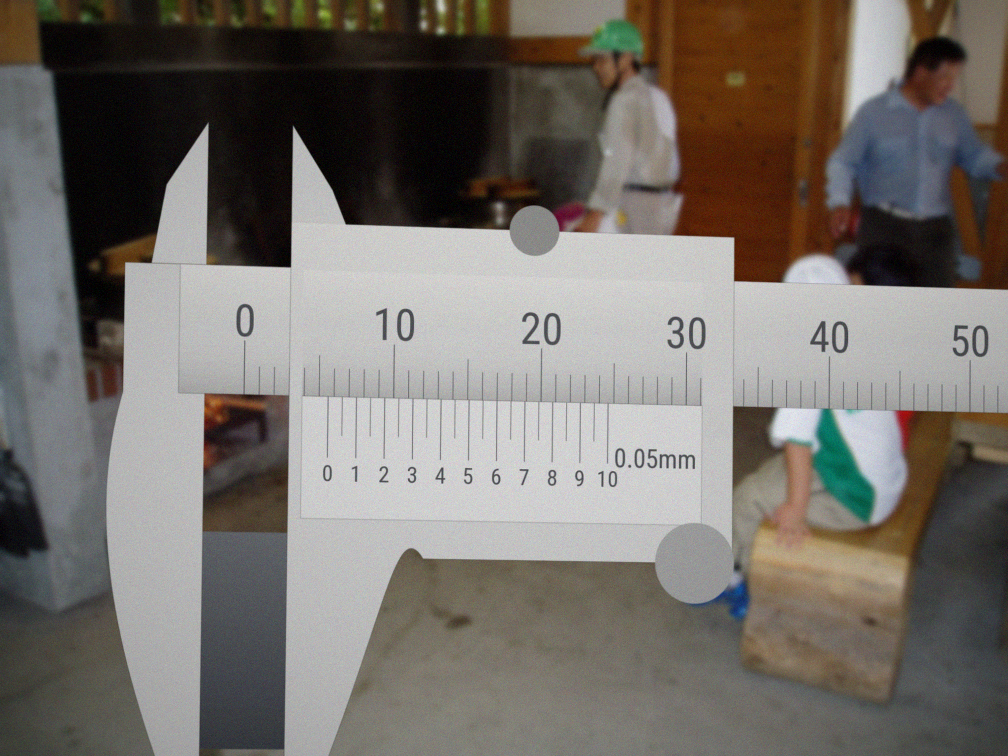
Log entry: 5.6 mm
